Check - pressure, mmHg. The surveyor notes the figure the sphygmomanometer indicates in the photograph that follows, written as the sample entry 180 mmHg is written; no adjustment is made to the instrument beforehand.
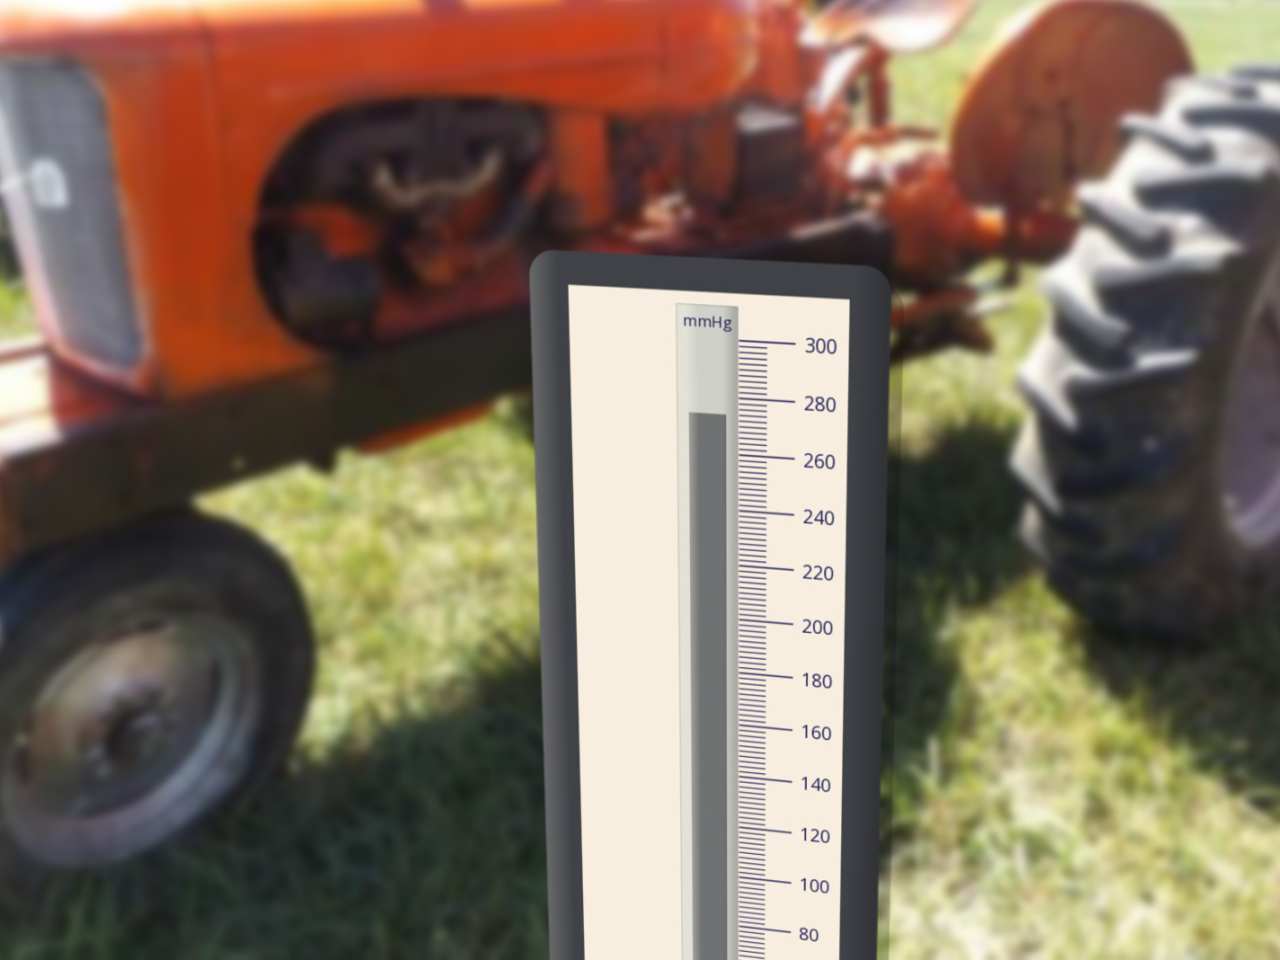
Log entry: 274 mmHg
